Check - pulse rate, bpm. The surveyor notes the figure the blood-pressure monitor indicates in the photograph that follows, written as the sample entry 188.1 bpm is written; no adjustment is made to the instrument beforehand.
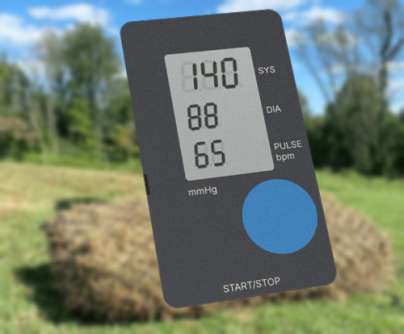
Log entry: 65 bpm
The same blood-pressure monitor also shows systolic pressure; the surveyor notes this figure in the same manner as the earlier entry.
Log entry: 140 mmHg
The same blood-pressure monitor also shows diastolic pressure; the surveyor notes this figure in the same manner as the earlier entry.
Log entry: 88 mmHg
